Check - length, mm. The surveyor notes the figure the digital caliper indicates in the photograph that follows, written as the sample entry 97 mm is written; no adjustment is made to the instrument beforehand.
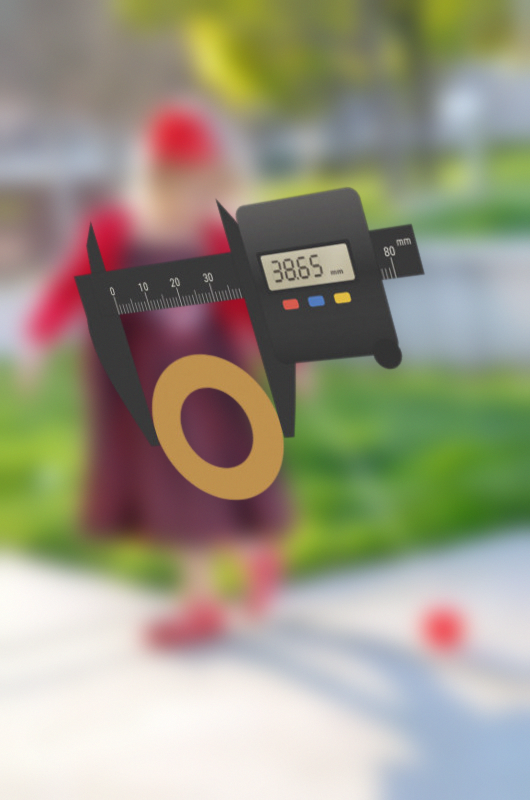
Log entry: 38.65 mm
